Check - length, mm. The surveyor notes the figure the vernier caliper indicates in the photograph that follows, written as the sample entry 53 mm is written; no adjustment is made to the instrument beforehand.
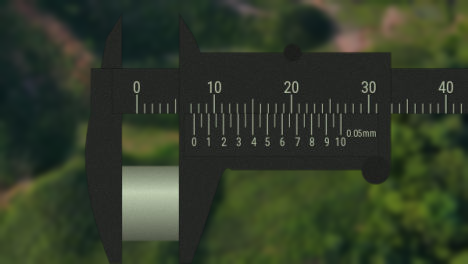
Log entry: 7.4 mm
